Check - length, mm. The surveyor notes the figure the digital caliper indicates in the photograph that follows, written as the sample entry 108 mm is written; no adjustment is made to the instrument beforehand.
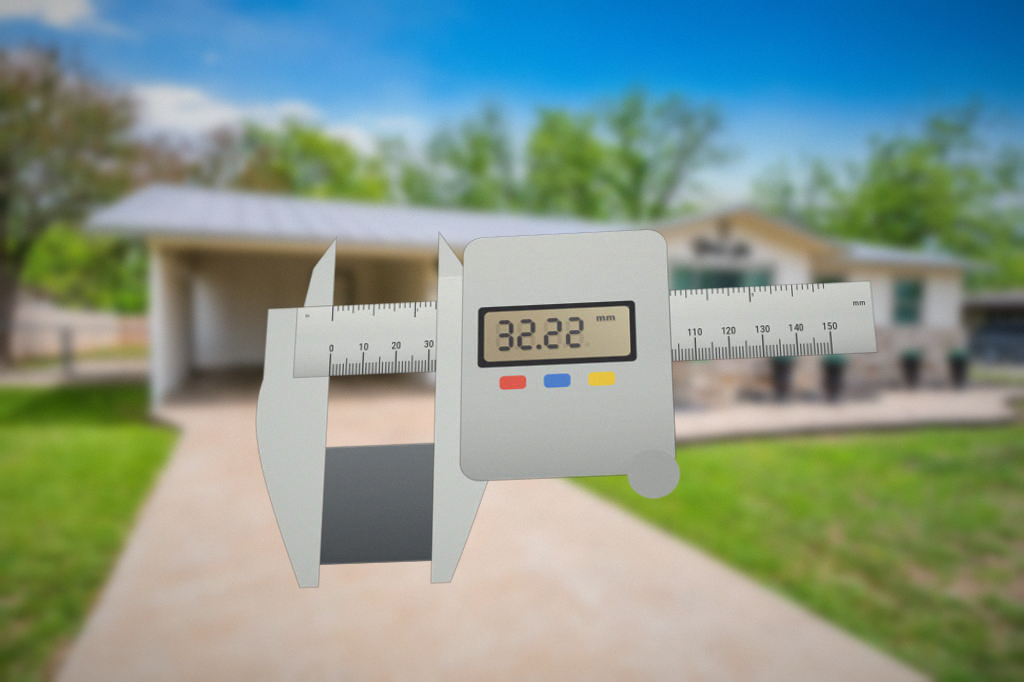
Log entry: 32.22 mm
